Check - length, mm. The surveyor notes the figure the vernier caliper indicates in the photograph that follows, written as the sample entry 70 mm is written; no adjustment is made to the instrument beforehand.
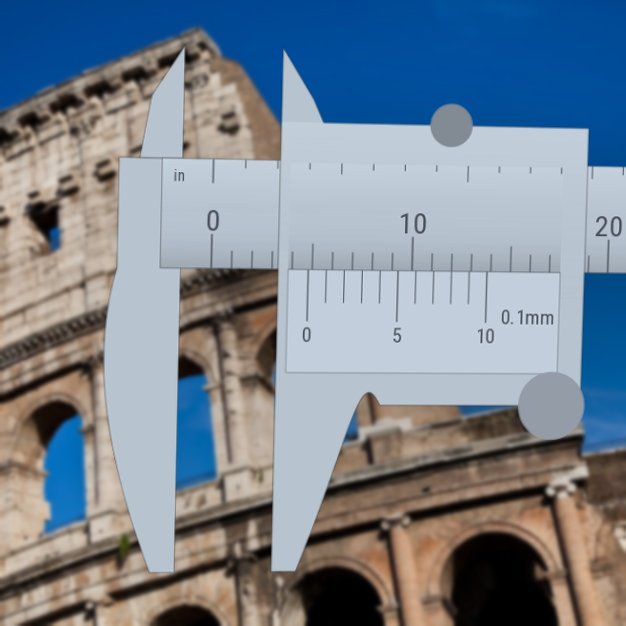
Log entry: 4.8 mm
